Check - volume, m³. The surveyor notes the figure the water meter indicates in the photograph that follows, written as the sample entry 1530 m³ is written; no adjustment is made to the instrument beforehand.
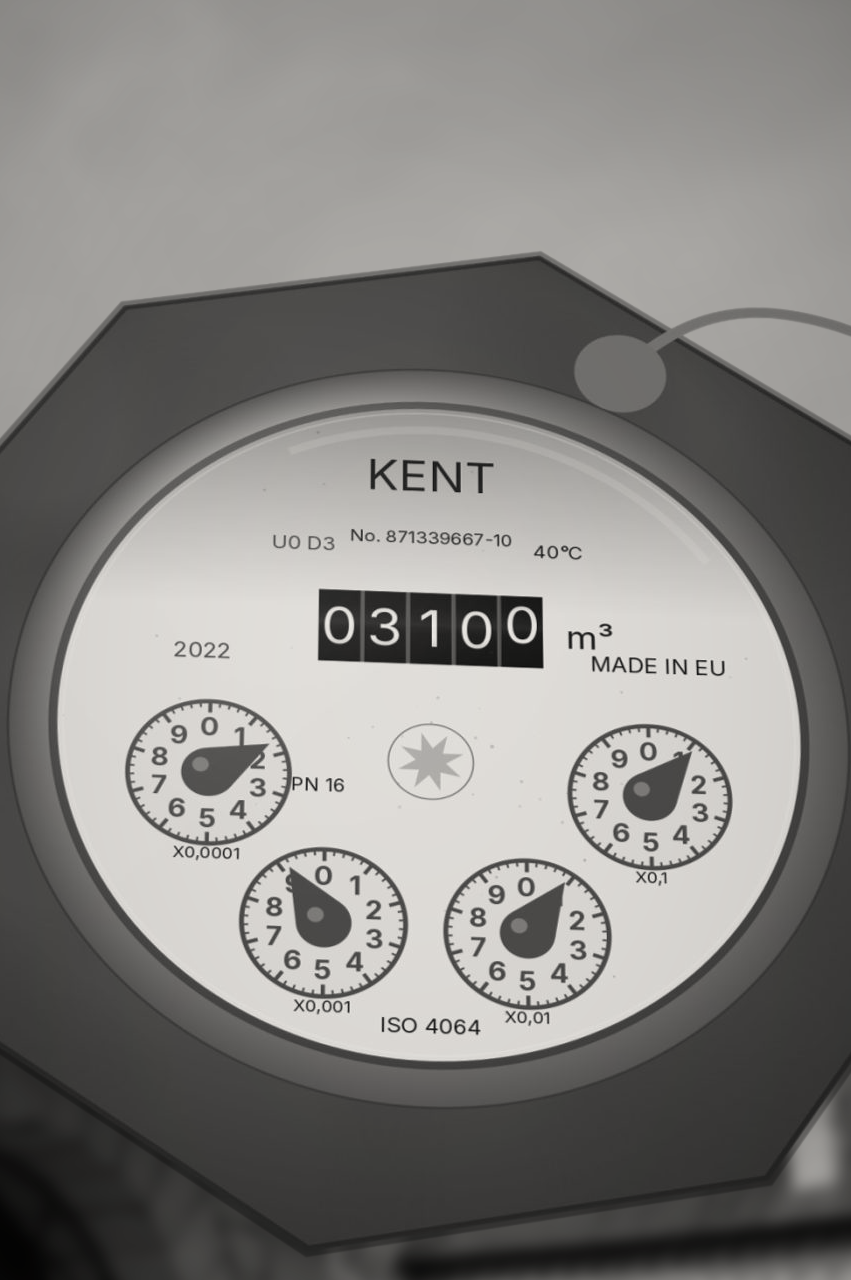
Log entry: 3100.1091 m³
